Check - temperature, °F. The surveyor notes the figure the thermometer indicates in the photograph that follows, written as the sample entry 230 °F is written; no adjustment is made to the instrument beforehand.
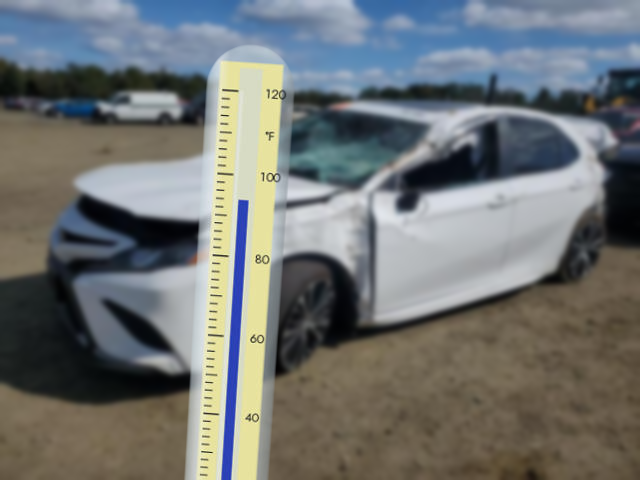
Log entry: 94 °F
